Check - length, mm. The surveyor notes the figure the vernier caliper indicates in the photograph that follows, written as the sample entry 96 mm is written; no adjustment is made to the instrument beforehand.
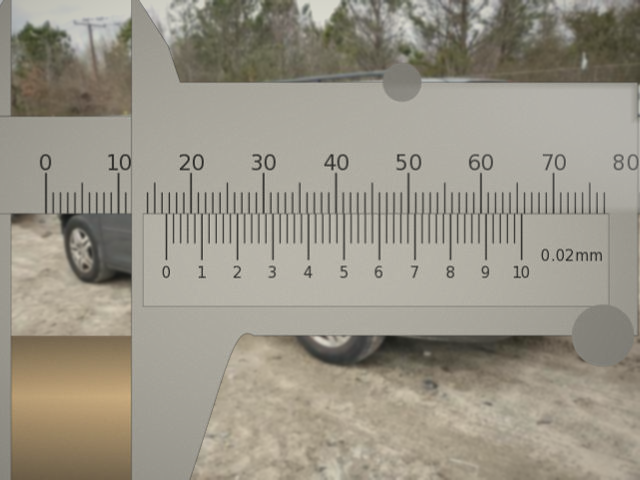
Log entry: 16.6 mm
